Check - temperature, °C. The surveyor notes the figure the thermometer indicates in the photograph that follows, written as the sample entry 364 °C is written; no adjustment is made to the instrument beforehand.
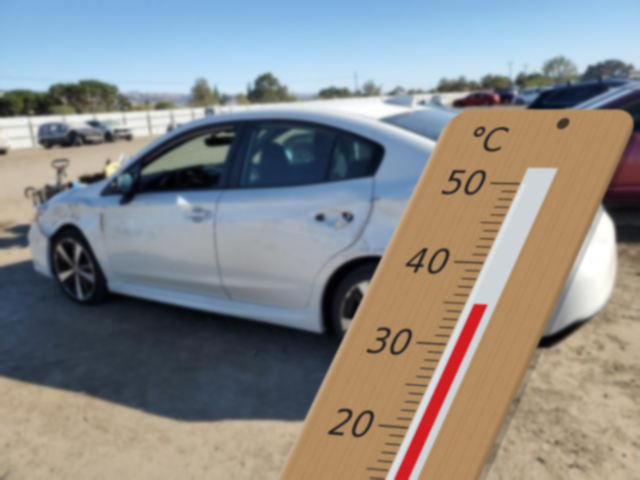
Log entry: 35 °C
